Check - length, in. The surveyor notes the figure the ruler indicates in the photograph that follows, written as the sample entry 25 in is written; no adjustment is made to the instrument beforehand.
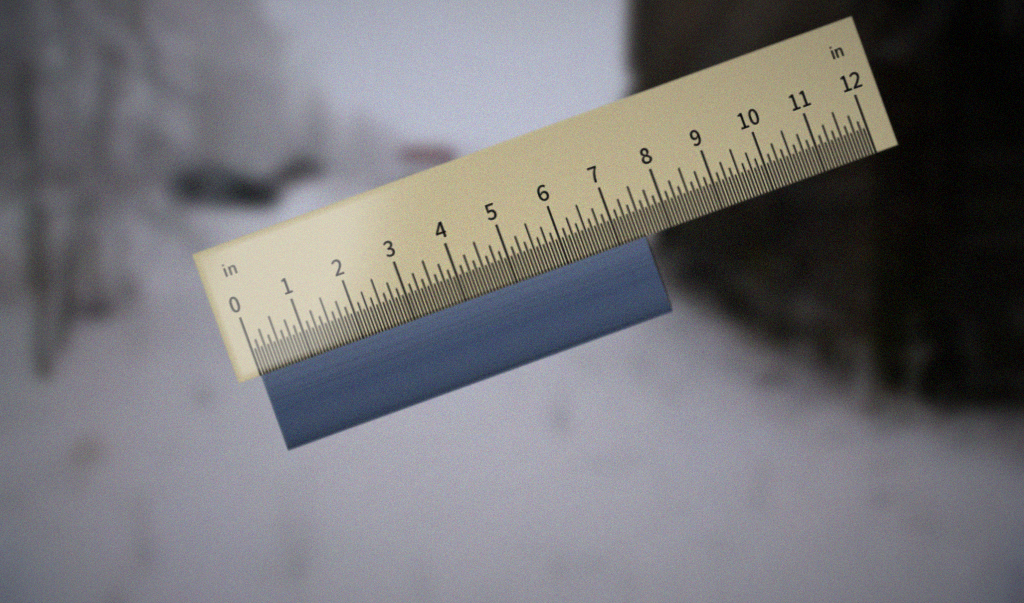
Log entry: 7.5 in
